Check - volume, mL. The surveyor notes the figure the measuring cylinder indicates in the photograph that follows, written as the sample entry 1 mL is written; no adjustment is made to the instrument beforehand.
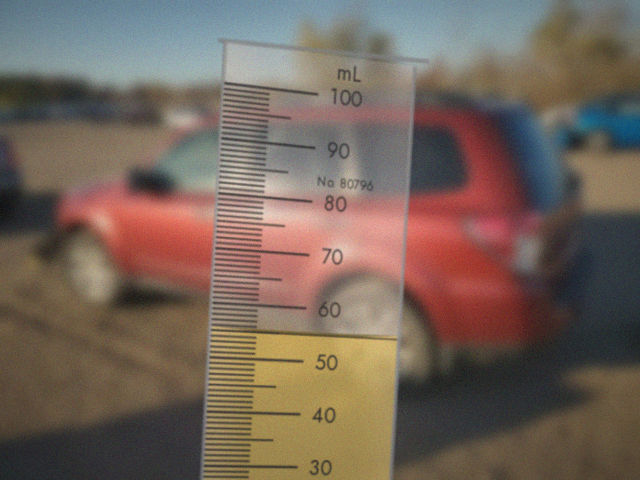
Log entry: 55 mL
